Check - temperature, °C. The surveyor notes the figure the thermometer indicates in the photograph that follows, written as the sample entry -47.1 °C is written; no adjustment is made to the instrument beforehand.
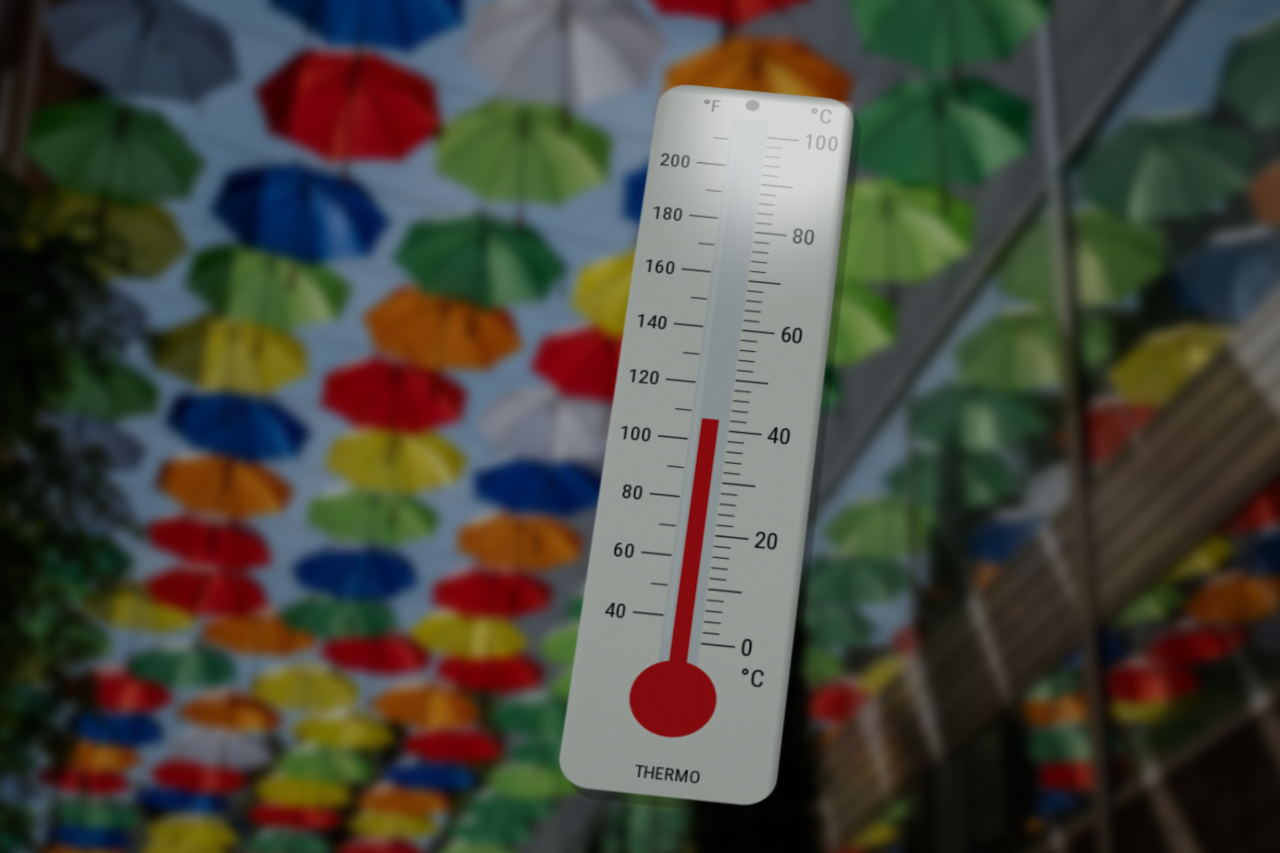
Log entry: 42 °C
